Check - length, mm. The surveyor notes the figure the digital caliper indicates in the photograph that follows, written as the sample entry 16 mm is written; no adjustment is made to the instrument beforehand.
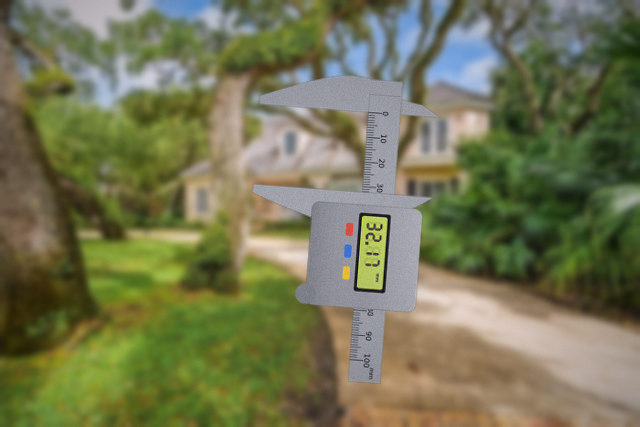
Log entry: 32.17 mm
